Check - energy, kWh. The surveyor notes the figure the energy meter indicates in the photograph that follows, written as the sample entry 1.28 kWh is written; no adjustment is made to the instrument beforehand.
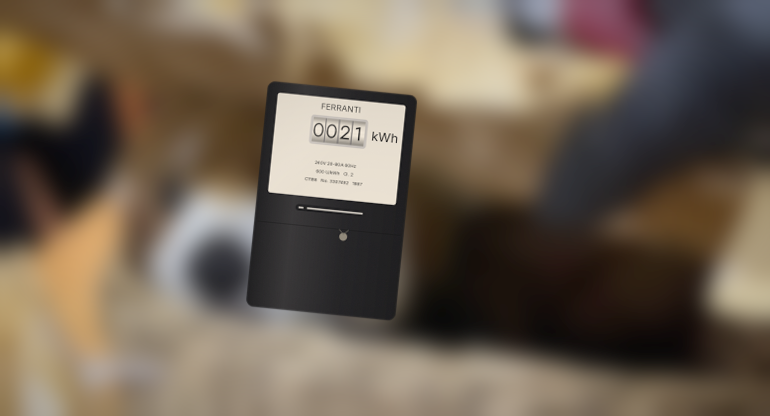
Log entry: 21 kWh
